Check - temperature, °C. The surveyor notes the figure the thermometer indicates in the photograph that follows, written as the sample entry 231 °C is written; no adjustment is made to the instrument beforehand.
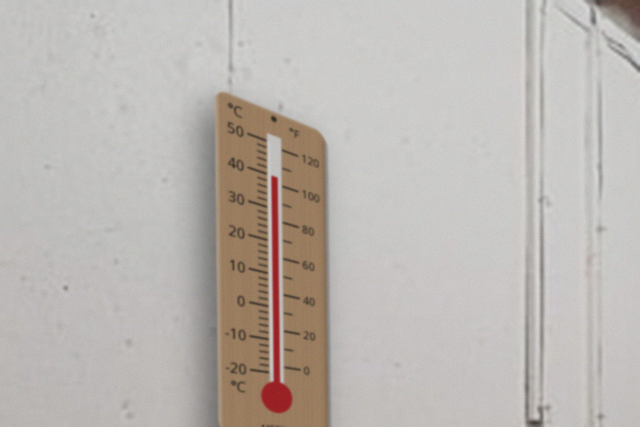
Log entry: 40 °C
